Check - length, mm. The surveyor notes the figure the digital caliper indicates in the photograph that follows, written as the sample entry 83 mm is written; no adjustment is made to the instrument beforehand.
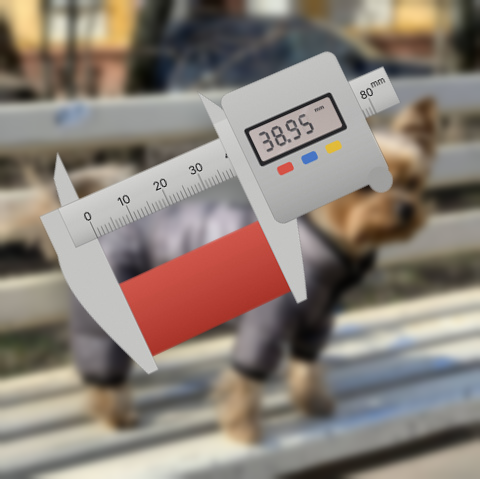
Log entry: 38.95 mm
